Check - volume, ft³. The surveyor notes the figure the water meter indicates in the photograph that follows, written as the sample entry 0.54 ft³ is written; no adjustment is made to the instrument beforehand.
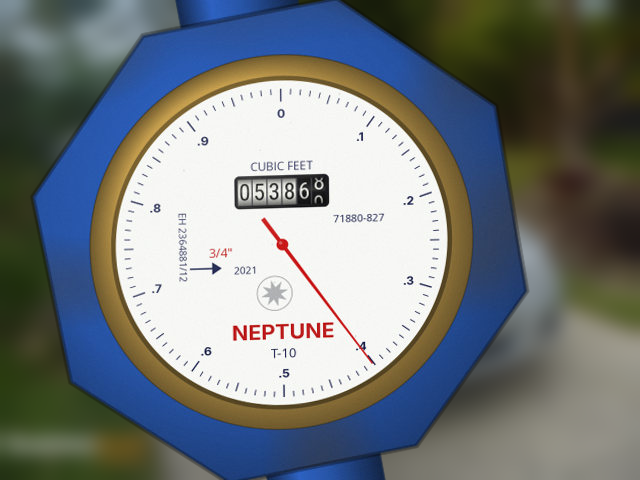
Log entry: 53868.40 ft³
